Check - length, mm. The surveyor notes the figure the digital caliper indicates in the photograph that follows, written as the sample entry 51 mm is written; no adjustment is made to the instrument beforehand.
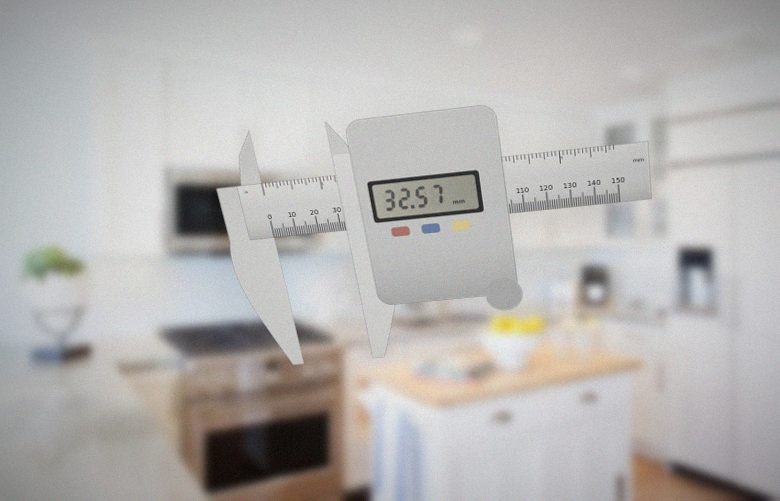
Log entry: 32.57 mm
